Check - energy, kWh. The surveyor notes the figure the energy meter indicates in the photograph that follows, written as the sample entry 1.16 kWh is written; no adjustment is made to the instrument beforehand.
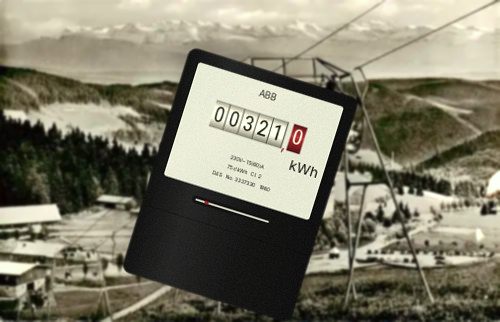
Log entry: 321.0 kWh
